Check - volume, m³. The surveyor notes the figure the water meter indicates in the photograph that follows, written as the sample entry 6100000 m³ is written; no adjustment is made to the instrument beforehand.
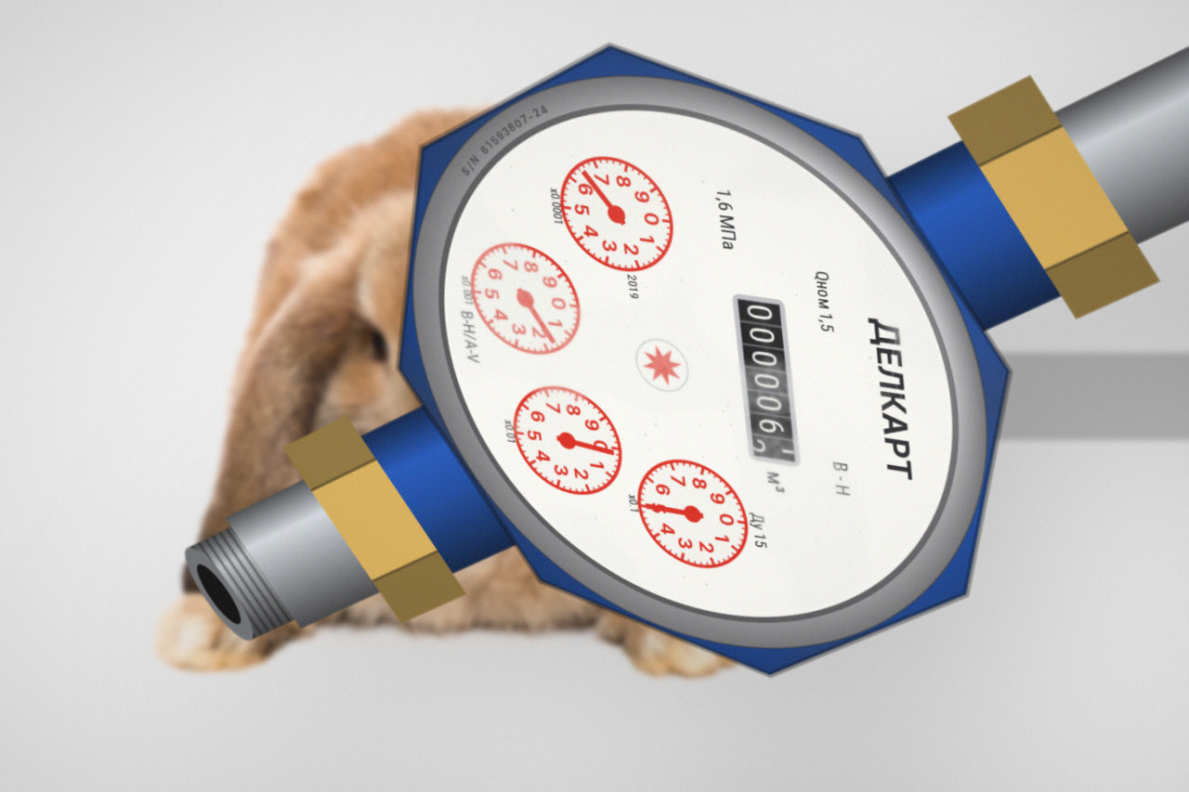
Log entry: 61.5016 m³
